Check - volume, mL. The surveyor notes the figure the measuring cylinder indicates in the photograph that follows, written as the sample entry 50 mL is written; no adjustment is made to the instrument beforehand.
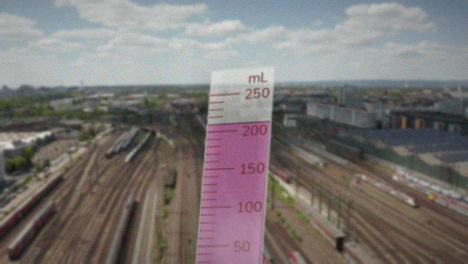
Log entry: 210 mL
